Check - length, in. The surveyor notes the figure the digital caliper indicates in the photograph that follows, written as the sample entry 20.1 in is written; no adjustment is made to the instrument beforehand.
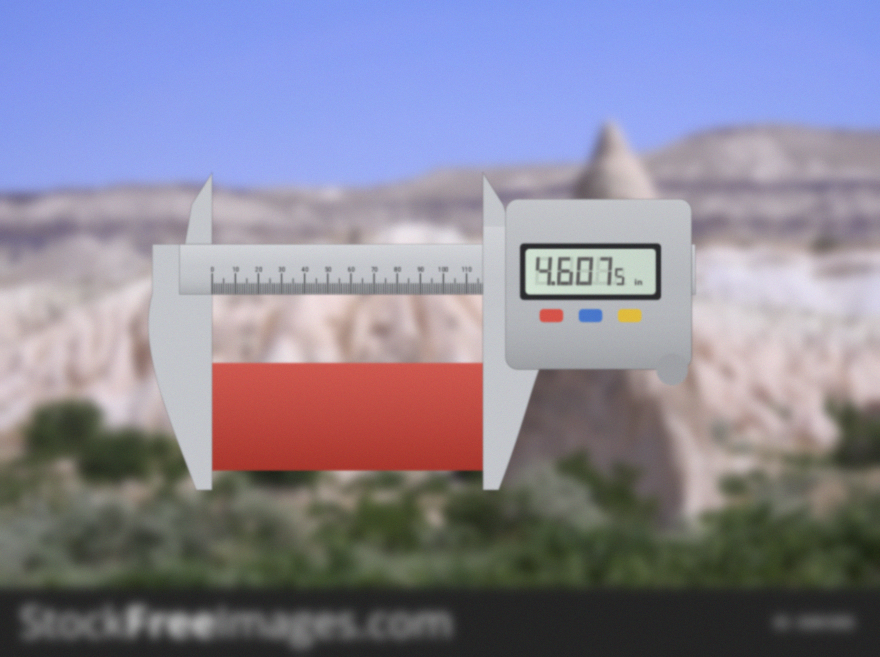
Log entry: 4.6075 in
